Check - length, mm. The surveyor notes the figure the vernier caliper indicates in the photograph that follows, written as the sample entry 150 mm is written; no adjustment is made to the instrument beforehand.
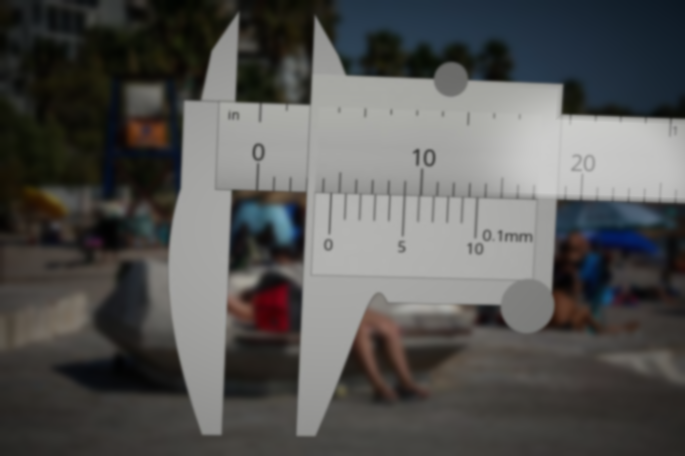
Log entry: 4.5 mm
